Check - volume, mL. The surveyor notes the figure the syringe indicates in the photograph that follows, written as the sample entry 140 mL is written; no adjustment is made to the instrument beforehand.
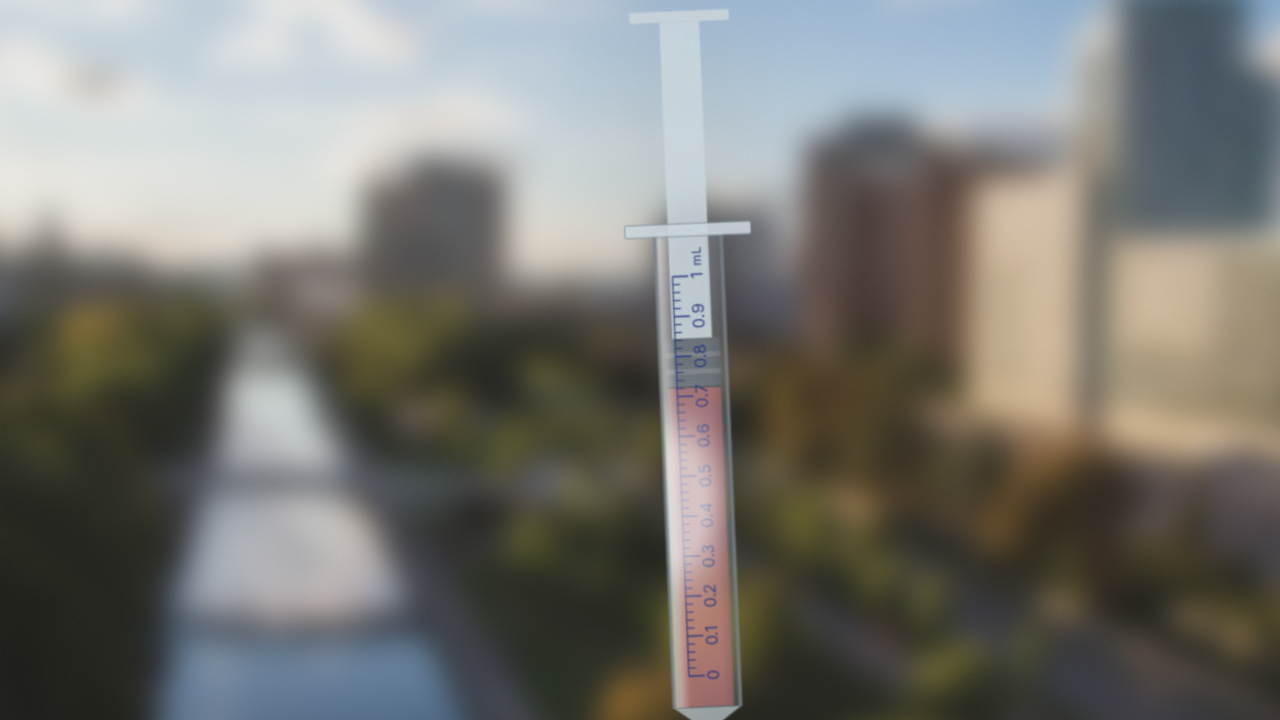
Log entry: 0.72 mL
